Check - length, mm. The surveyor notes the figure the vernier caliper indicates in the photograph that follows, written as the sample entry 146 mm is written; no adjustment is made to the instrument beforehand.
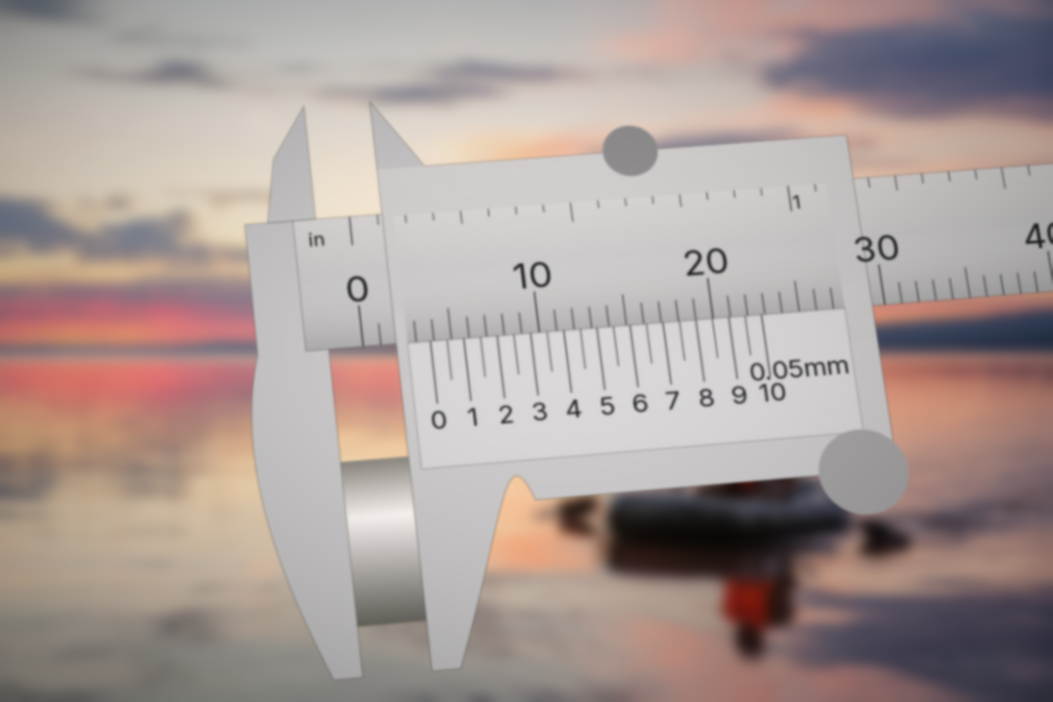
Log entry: 3.8 mm
